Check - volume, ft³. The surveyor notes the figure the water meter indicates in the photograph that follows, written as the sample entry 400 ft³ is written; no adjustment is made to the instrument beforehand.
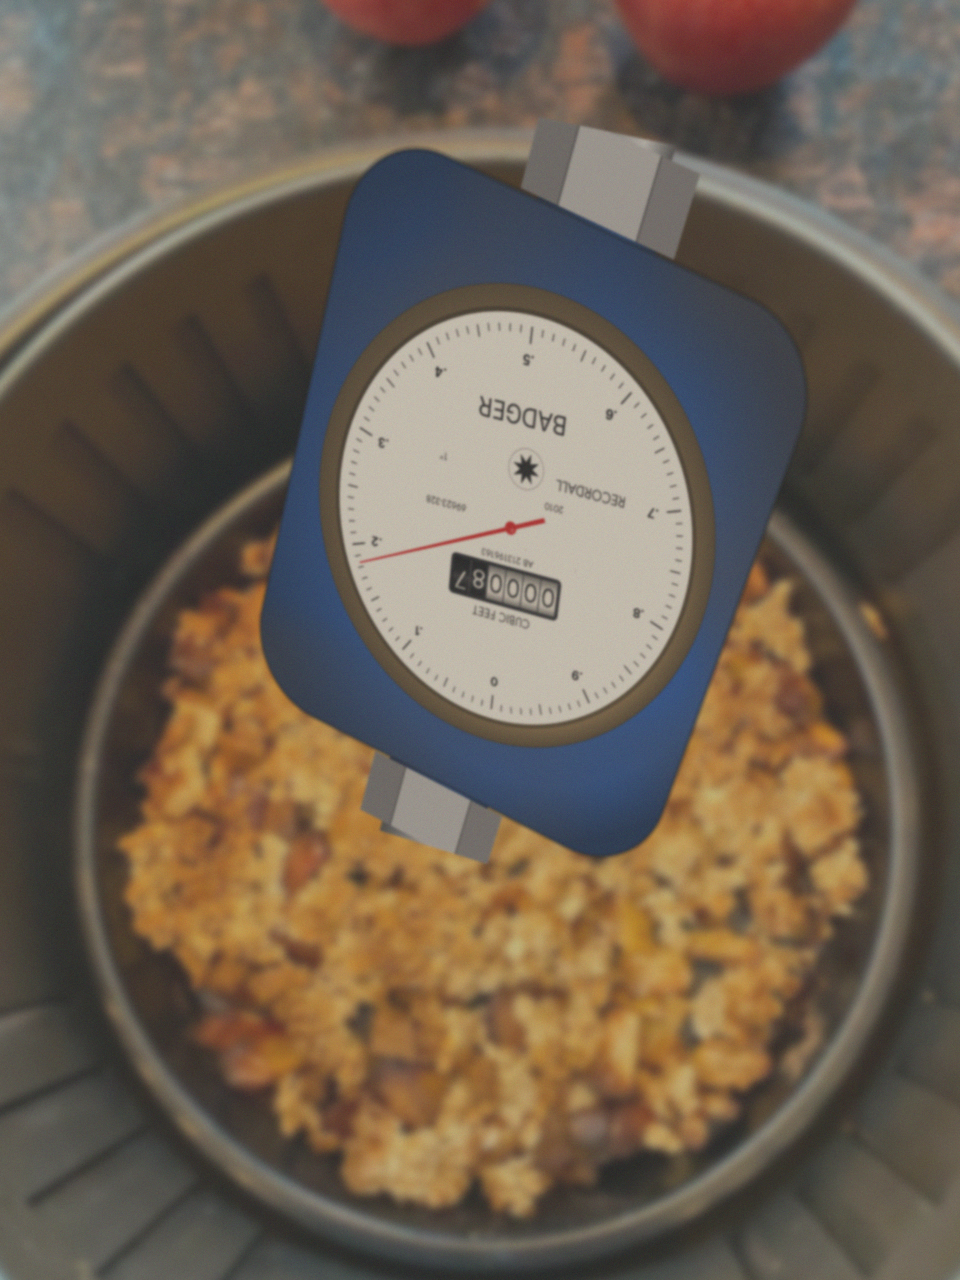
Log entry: 87.18 ft³
